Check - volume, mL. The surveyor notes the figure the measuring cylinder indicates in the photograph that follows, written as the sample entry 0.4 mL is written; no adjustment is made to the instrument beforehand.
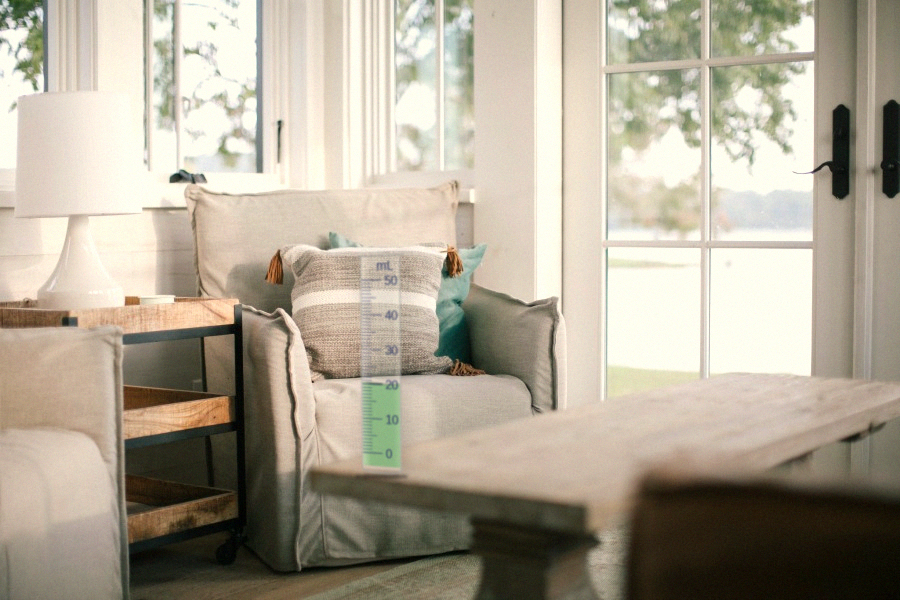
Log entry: 20 mL
